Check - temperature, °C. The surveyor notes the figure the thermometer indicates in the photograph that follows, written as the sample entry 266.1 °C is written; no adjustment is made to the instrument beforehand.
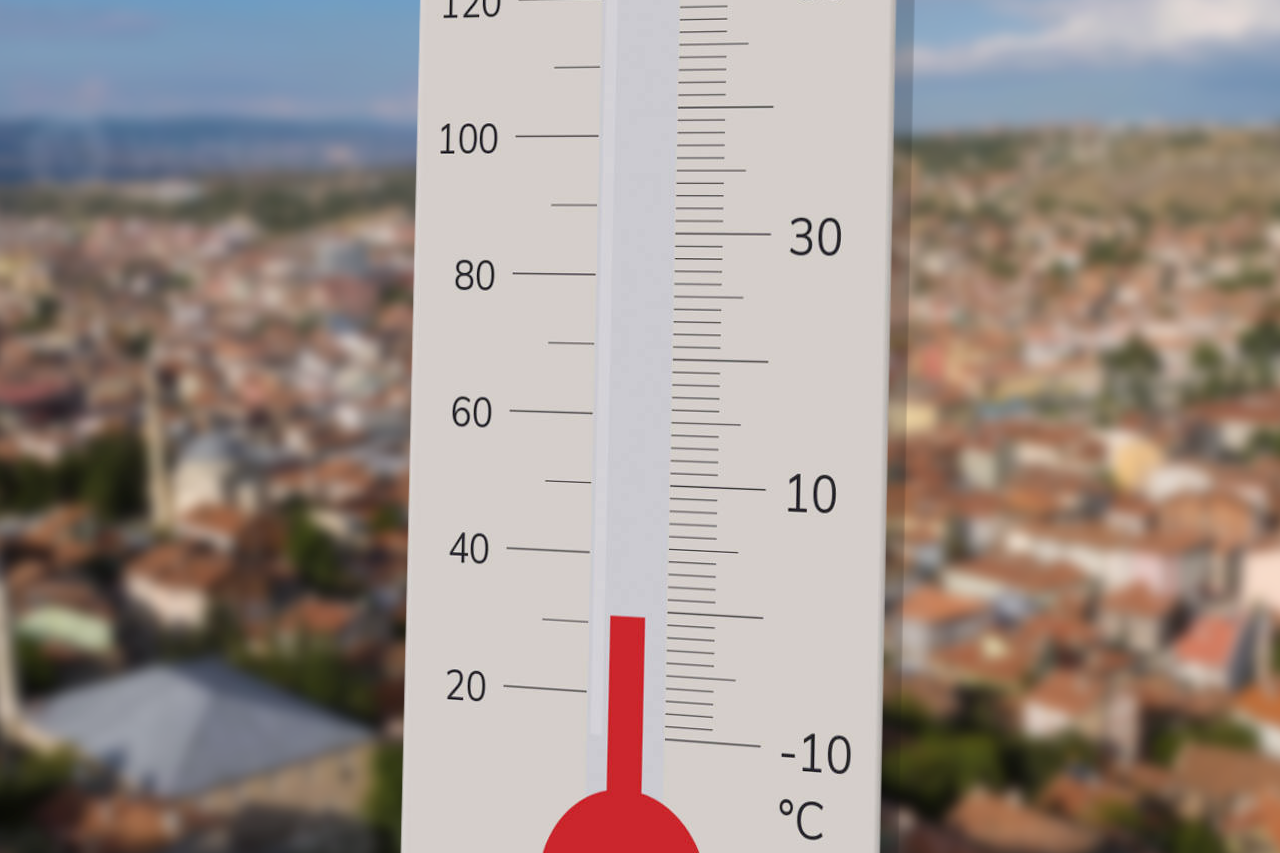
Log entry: -0.5 °C
